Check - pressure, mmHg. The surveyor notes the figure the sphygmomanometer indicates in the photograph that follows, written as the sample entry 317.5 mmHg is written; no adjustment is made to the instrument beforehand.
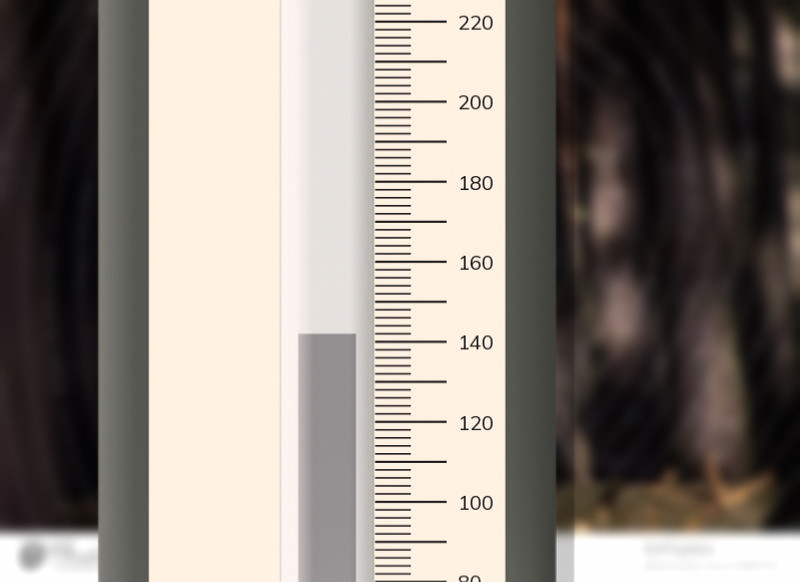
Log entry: 142 mmHg
